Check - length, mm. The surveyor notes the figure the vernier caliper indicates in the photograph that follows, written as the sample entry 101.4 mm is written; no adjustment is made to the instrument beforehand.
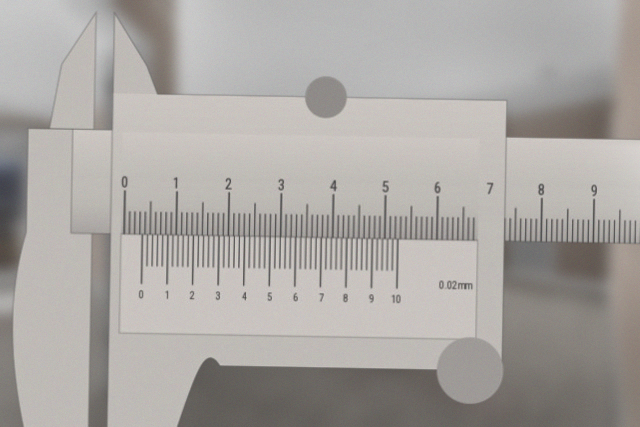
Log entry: 3.5 mm
